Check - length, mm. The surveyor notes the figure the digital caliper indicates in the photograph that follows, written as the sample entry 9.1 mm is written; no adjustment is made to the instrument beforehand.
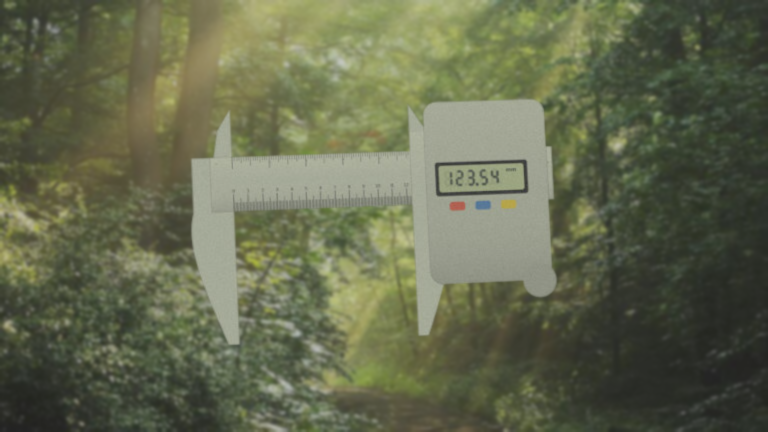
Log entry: 123.54 mm
